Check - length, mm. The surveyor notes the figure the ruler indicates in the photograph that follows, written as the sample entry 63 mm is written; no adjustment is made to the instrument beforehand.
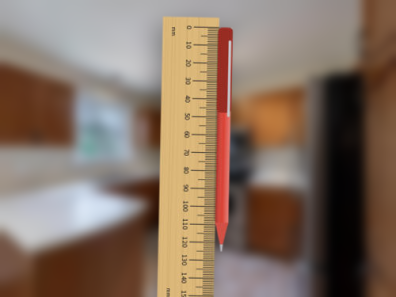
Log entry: 125 mm
